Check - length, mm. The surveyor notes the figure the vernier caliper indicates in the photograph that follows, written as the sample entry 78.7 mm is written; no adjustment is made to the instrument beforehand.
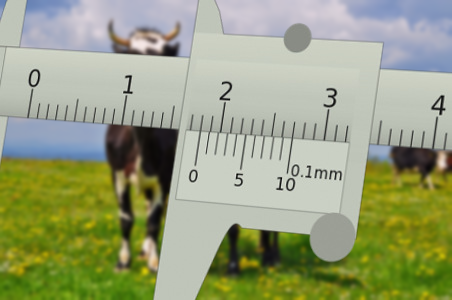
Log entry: 18.0 mm
